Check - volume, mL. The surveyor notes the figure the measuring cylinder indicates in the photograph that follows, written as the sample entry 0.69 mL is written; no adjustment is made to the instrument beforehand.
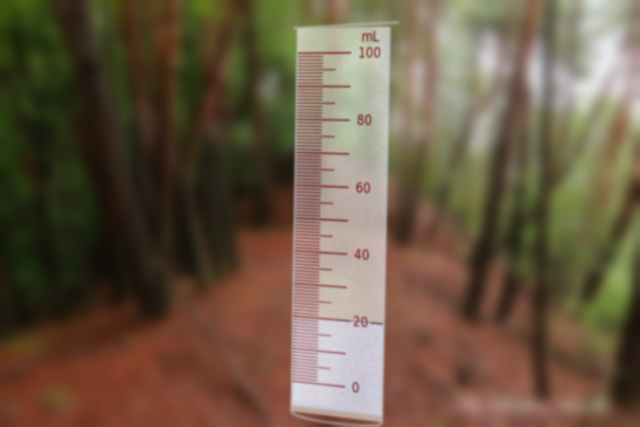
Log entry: 20 mL
